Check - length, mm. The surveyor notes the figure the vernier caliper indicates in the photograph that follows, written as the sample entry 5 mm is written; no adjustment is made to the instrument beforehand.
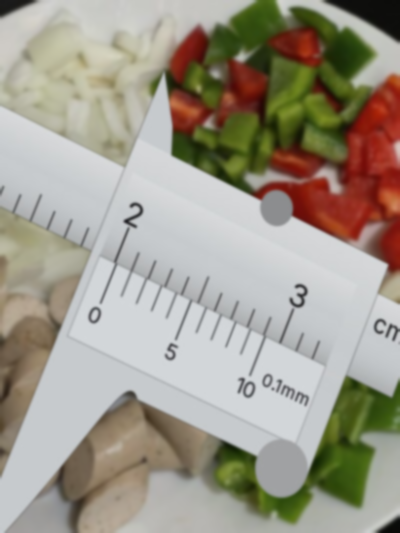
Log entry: 20.1 mm
